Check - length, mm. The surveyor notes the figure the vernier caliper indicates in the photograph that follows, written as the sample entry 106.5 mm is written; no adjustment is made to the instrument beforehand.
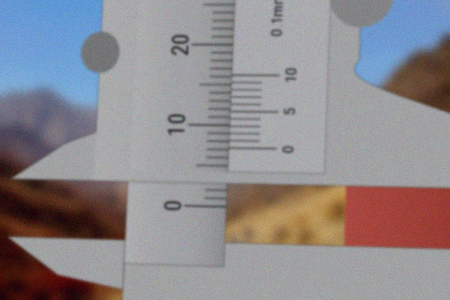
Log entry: 7.2 mm
